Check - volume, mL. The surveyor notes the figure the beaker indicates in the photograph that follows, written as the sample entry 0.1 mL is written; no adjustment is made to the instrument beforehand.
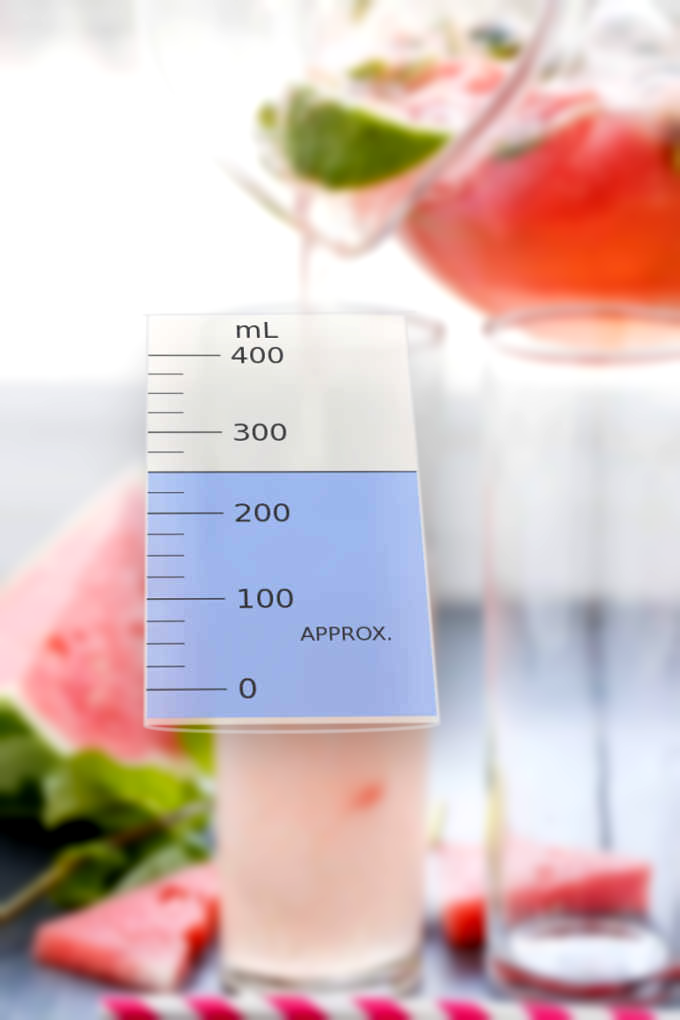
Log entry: 250 mL
